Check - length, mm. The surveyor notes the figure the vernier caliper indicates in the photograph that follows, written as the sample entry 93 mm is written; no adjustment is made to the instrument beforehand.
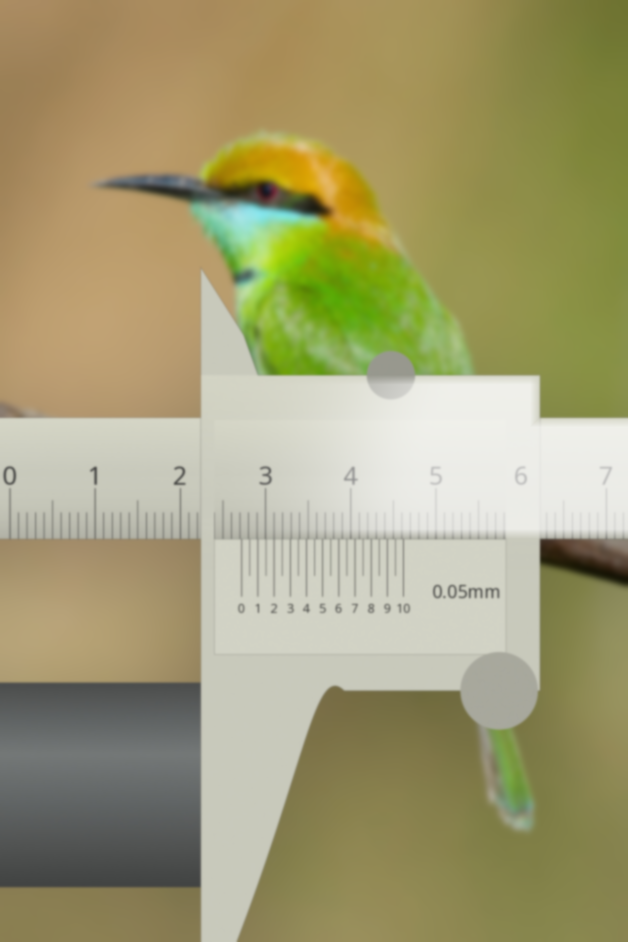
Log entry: 27.2 mm
